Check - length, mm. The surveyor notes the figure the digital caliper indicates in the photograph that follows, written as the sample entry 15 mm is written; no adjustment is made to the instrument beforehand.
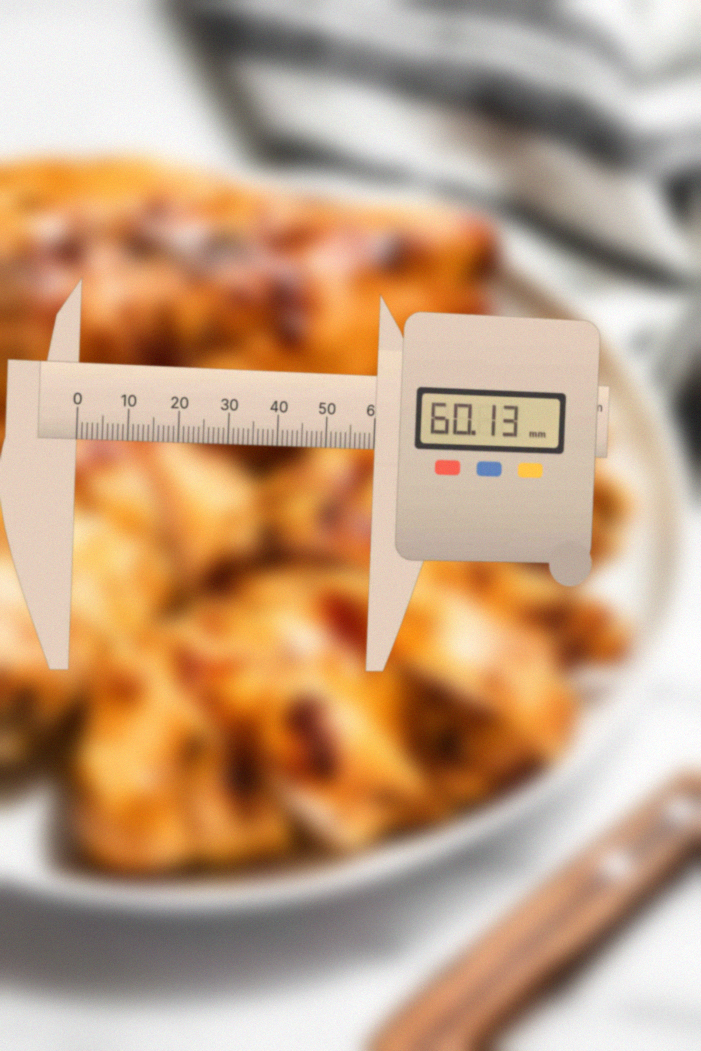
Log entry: 60.13 mm
